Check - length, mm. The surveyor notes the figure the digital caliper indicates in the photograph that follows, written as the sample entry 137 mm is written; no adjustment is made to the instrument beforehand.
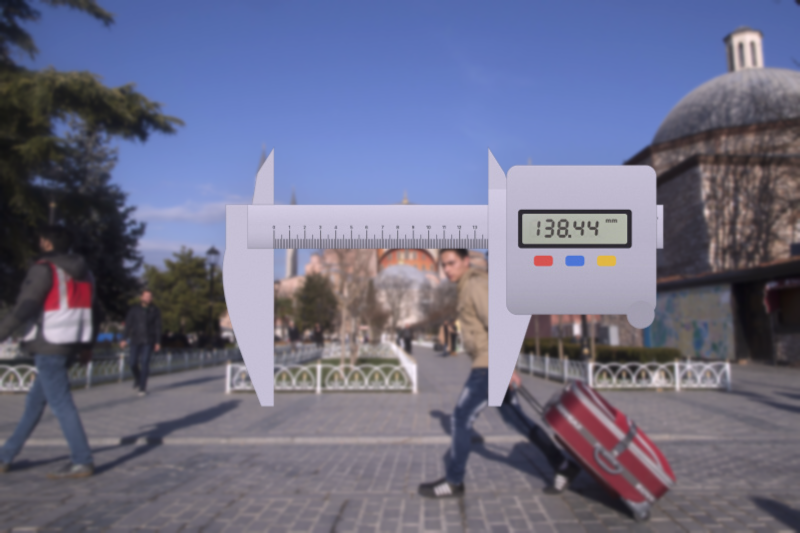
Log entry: 138.44 mm
